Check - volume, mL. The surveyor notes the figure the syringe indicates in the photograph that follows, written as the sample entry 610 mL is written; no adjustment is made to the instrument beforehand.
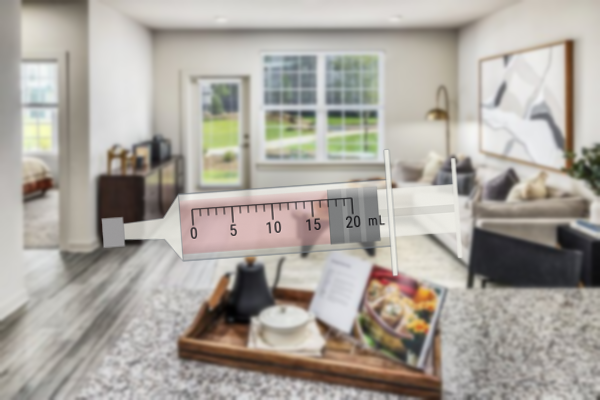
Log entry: 17 mL
